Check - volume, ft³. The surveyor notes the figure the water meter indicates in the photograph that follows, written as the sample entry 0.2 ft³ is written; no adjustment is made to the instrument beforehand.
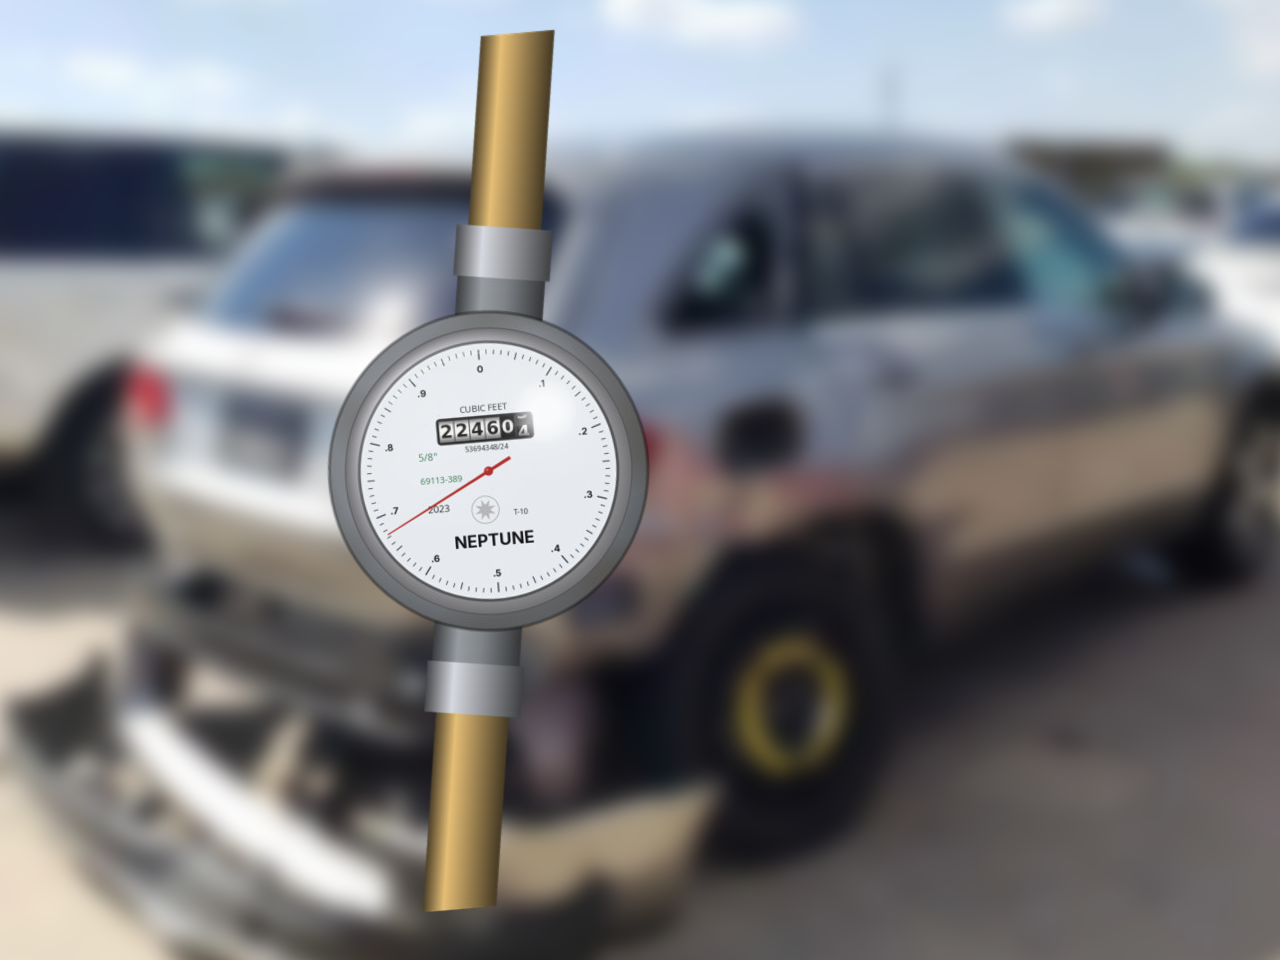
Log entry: 224603.67 ft³
